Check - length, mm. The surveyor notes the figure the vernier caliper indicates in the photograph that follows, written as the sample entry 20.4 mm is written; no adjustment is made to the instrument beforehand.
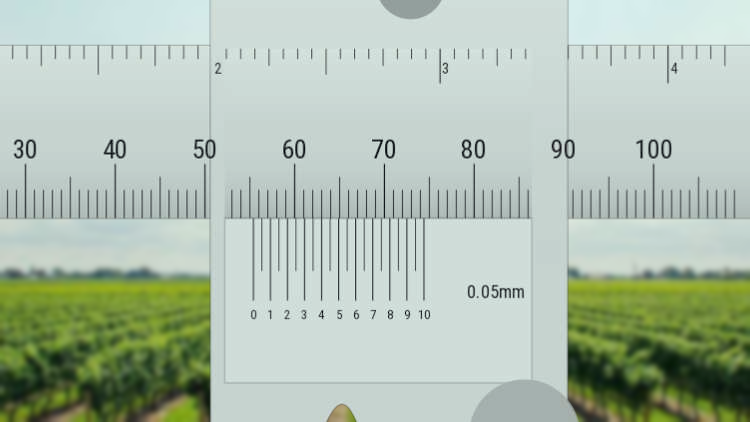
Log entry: 55.4 mm
